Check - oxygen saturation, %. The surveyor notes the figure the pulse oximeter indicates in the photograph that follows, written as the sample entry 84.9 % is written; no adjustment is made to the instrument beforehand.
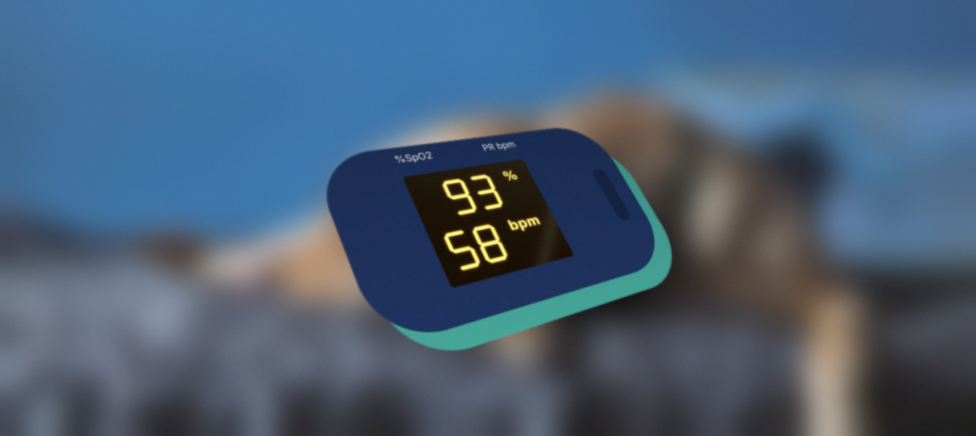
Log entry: 93 %
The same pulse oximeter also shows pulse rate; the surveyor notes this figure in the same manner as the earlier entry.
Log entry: 58 bpm
